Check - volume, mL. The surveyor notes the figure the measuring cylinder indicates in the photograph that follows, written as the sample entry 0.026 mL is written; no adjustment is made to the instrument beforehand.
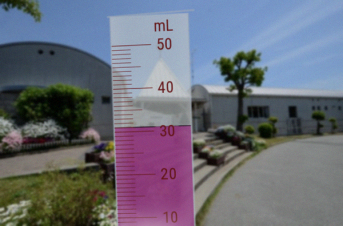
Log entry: 31 mL
